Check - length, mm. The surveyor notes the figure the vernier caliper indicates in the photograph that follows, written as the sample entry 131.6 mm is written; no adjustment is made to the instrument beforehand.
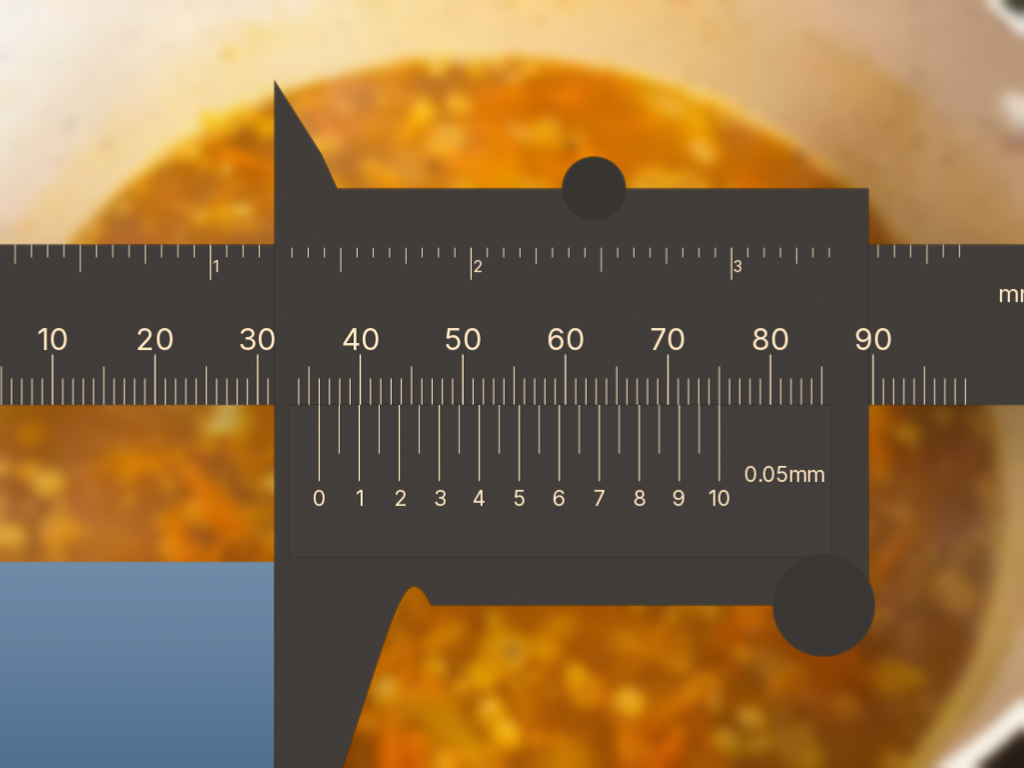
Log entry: 36.0 mm
